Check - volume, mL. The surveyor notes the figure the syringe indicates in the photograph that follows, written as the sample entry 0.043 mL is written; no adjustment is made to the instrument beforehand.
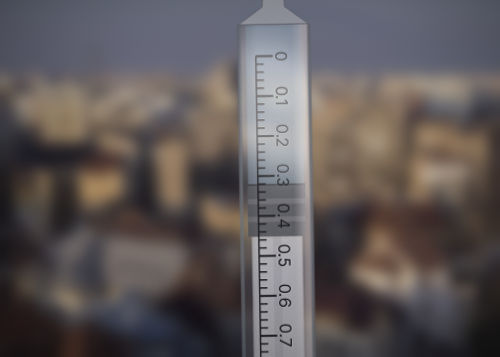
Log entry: 0.32 mL
